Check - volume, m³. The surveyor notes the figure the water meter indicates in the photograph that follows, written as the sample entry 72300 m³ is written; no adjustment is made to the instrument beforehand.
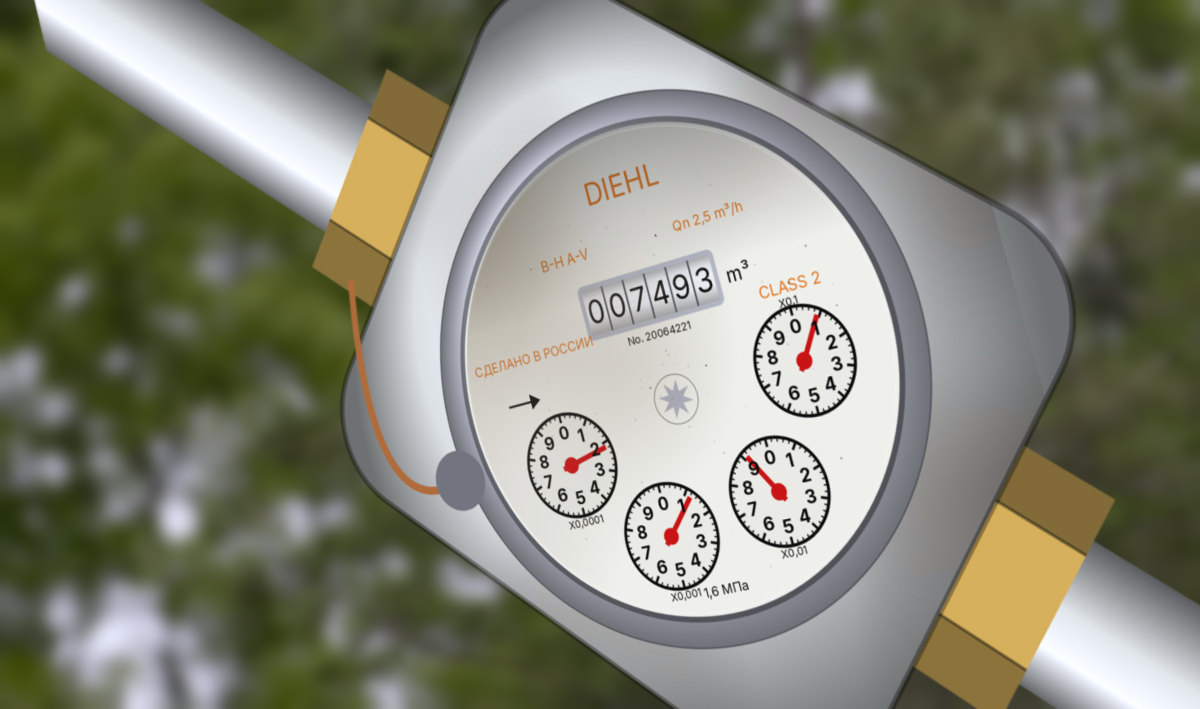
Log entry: 7493.0912 m³
